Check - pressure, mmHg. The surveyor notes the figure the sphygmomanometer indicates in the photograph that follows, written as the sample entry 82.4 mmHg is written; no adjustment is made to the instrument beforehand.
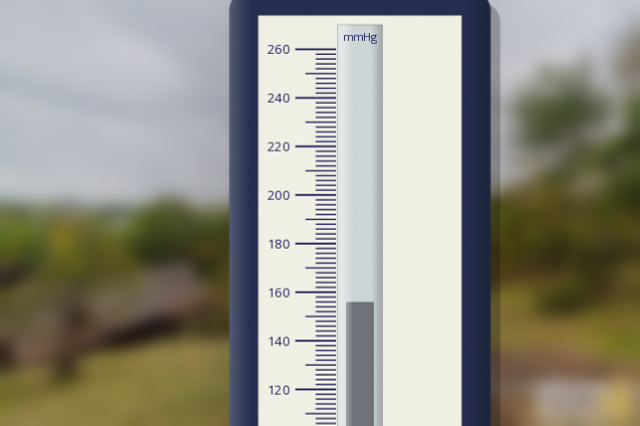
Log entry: 156 mmHg
